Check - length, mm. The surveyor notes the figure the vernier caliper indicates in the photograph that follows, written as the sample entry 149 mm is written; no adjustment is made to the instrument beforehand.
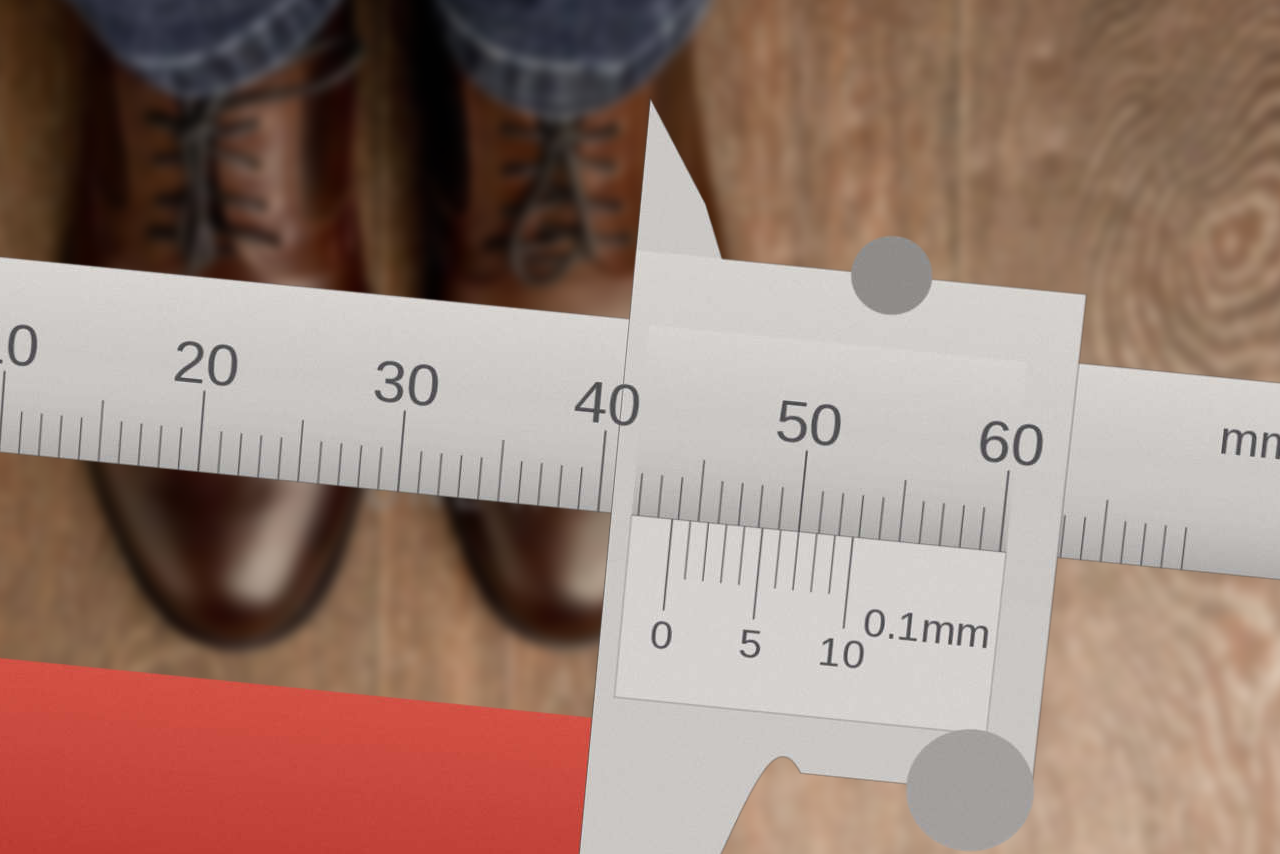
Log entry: 43.7 mm
